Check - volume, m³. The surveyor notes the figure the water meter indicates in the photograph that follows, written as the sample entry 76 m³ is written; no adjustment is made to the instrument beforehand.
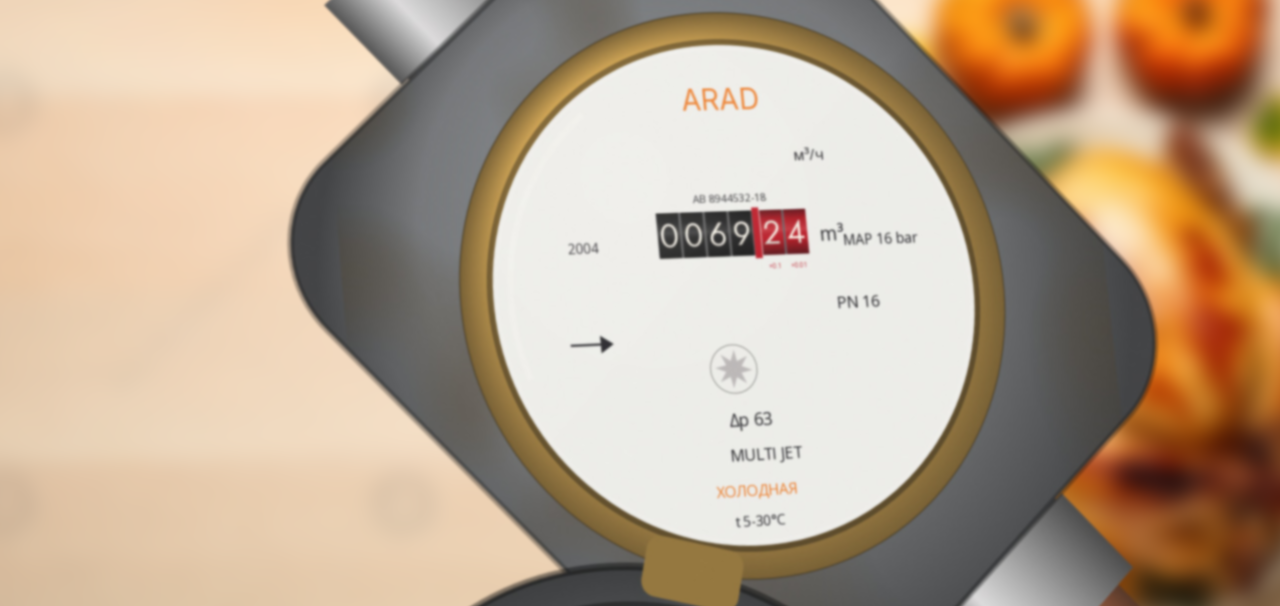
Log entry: 69.24 m³
